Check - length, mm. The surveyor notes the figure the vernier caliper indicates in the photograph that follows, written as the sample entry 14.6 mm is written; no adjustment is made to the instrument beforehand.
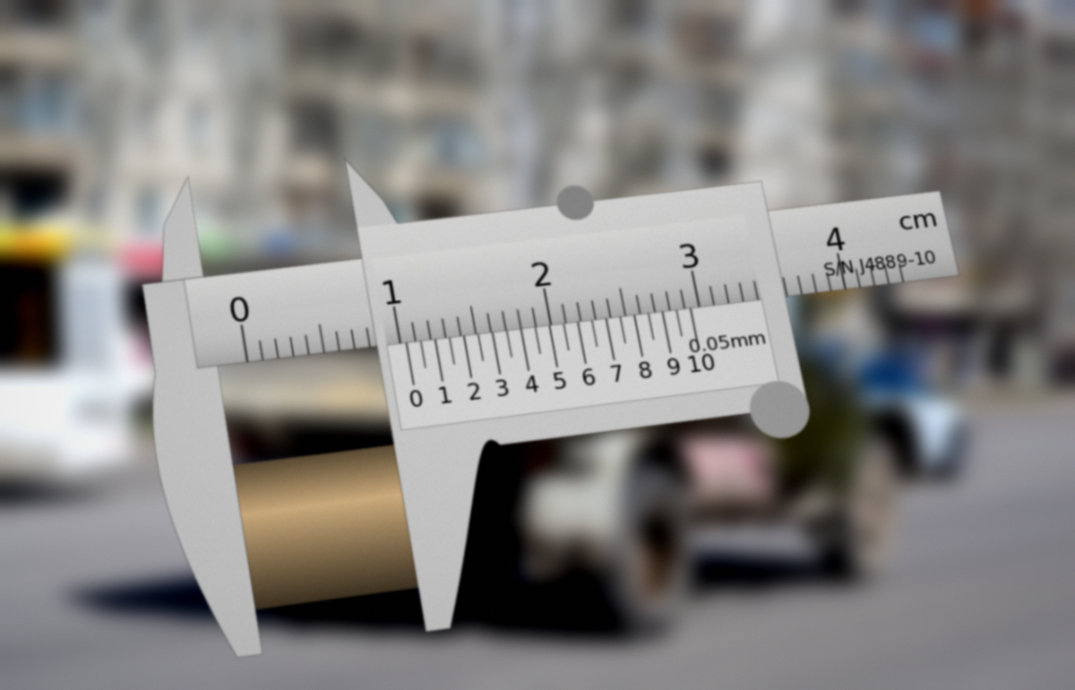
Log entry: 10.4 mm
